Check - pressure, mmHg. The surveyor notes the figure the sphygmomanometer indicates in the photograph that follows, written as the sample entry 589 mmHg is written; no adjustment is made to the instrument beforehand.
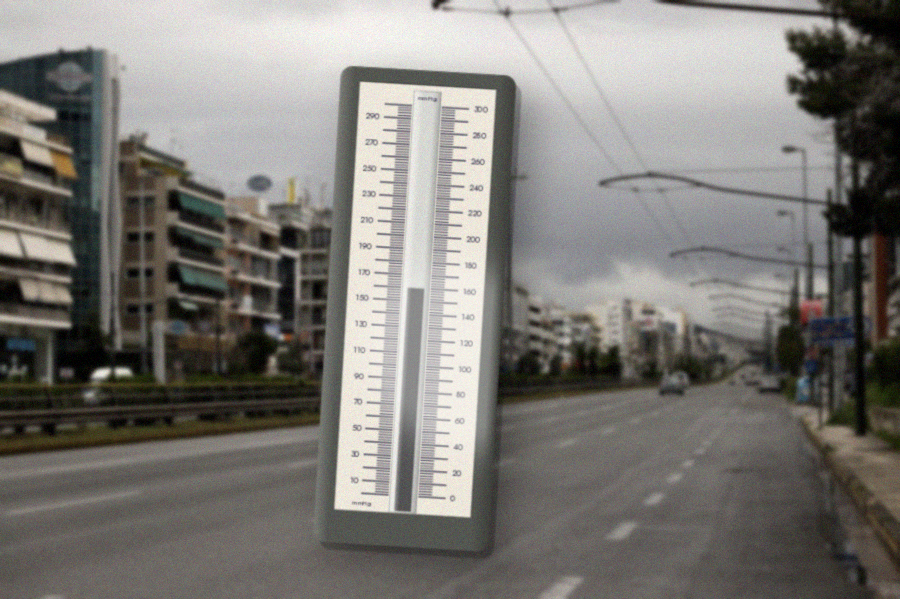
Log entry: 160 mmHg
